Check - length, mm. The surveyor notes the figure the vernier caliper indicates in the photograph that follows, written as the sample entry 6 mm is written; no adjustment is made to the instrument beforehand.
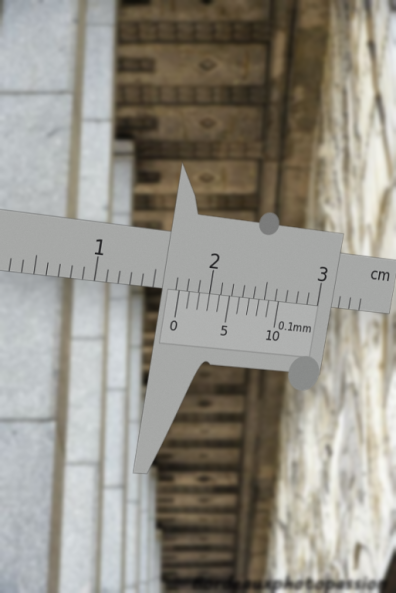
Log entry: 17.3 mm
